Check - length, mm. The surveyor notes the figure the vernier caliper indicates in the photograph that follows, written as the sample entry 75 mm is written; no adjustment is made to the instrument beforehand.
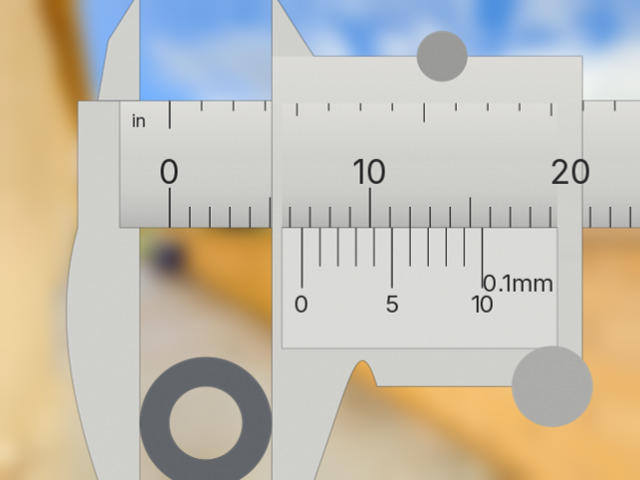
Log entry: 6.6 mm
